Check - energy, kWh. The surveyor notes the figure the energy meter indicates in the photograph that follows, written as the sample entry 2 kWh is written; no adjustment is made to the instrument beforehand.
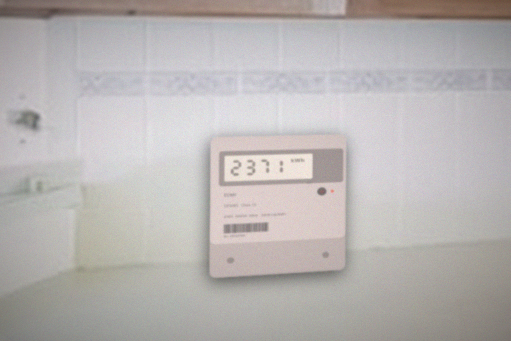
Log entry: 2371 kWh
